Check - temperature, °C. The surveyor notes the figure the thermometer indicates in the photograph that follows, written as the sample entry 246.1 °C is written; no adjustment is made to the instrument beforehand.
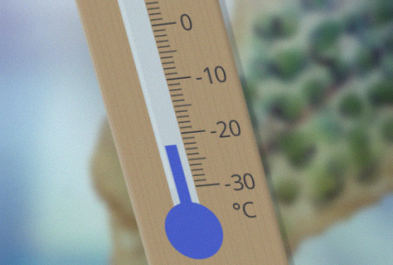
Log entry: -22 °C
